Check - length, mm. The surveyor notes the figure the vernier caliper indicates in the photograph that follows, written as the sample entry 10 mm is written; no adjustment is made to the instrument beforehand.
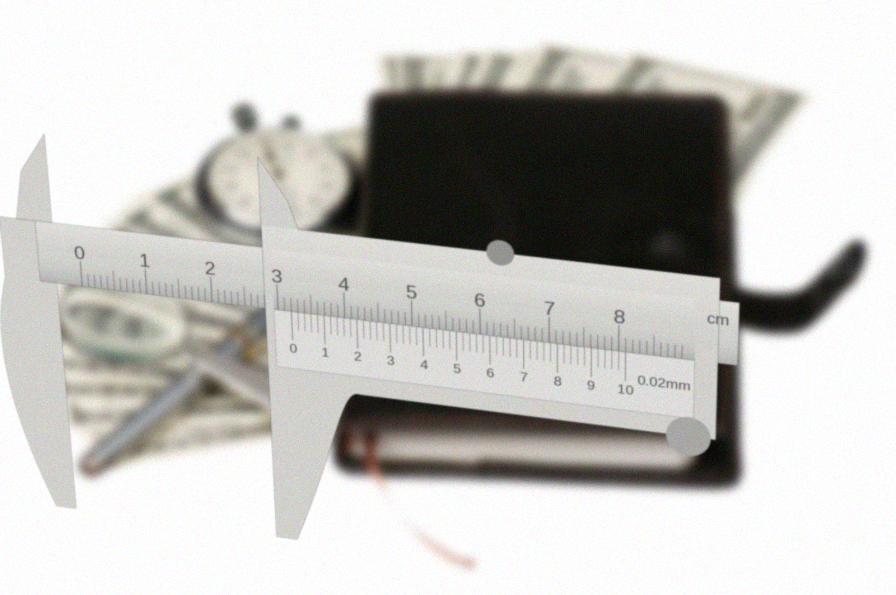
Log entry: 32.0 mm
